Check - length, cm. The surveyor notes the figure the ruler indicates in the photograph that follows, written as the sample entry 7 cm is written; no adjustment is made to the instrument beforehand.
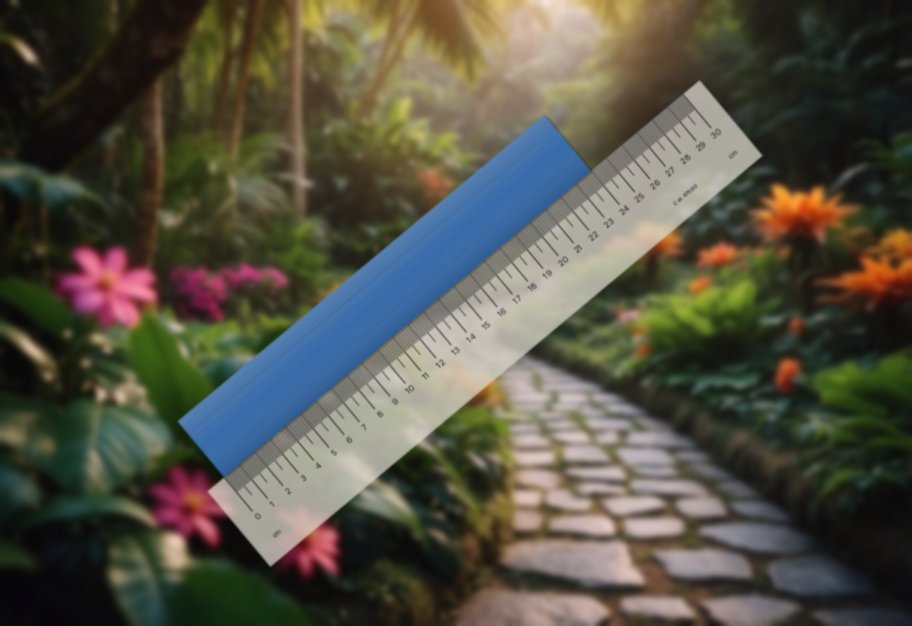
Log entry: 24 cm
